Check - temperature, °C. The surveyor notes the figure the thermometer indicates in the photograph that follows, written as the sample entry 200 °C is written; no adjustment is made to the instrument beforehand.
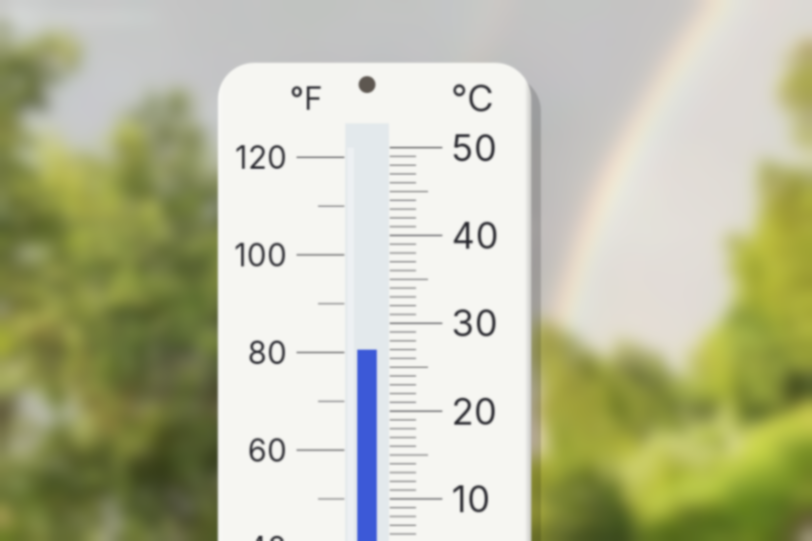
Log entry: 27 °C
